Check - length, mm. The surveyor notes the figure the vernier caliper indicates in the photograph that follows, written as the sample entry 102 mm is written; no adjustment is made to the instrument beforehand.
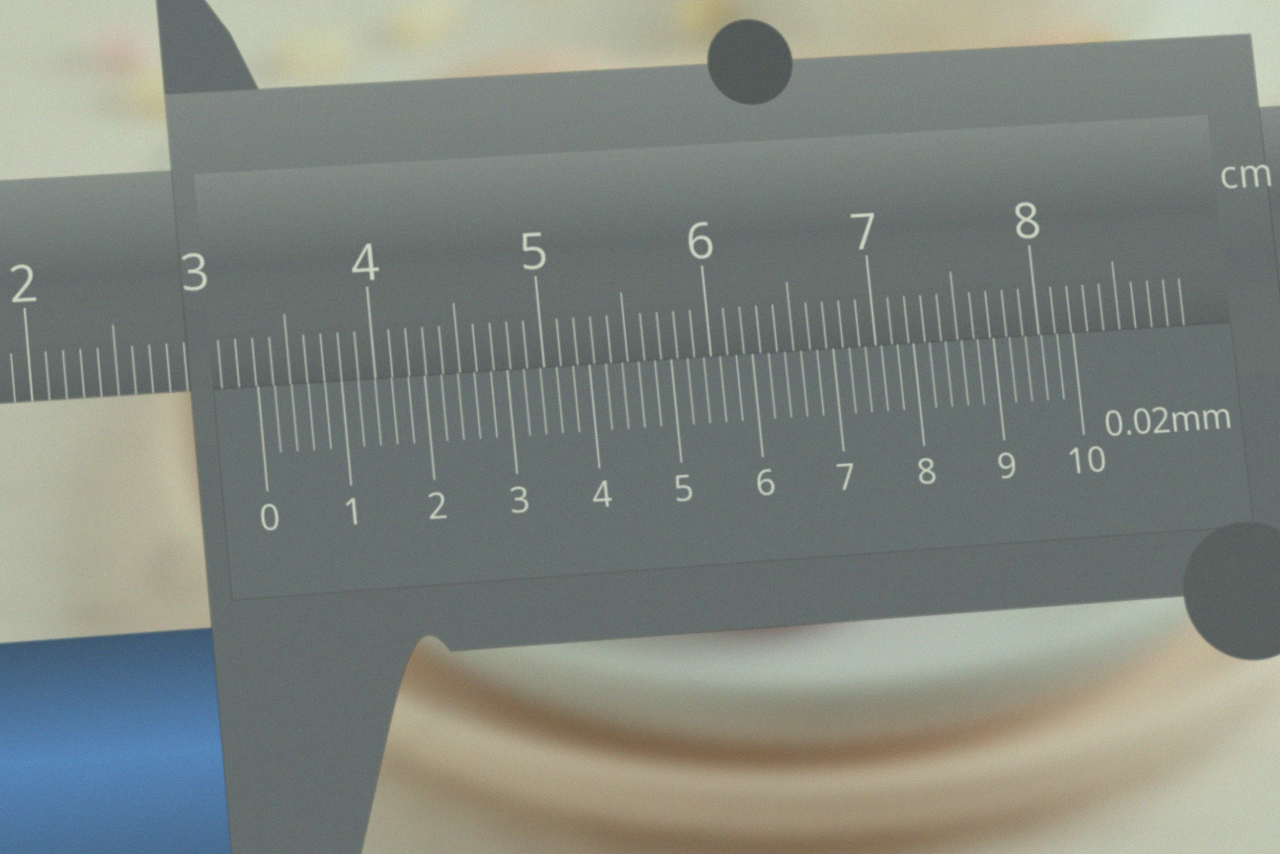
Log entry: 33.1 mm
